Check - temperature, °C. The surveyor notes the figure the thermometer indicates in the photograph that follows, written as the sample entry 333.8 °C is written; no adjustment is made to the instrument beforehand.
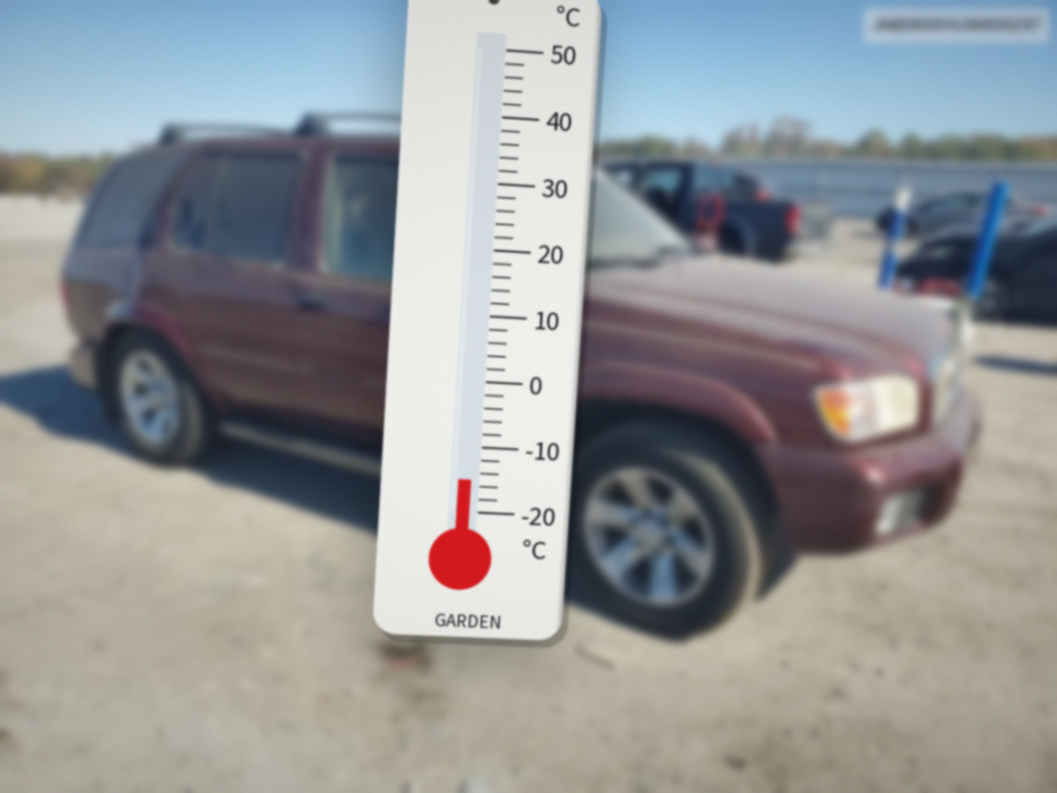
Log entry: -15 °C
